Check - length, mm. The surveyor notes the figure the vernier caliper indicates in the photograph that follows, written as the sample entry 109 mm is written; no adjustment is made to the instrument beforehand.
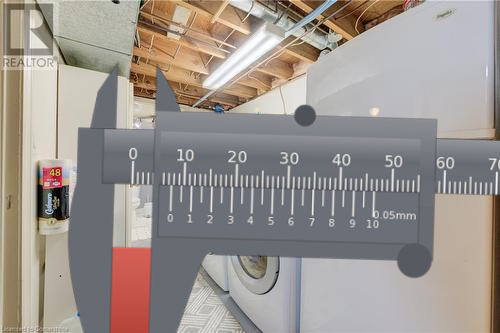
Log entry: 7.5 mm
